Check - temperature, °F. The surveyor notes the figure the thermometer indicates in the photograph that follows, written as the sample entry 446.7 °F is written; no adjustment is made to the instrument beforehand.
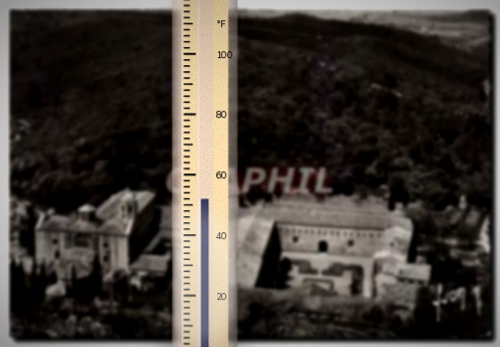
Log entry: 52 °F
